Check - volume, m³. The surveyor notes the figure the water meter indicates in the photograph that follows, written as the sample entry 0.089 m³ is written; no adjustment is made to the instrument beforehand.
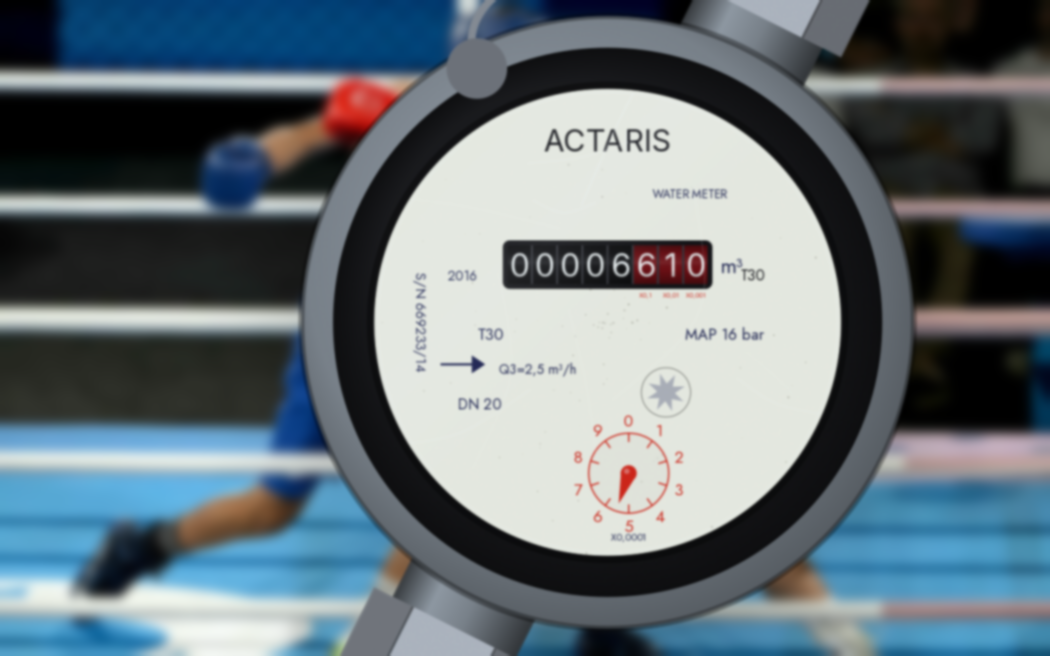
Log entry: 6.6105 m³
